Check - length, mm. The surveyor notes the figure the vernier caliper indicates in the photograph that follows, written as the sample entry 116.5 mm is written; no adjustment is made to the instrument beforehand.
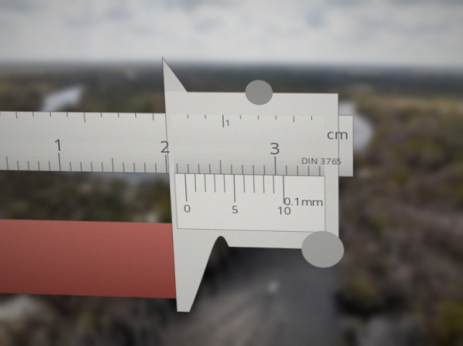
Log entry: 21.7 mm
